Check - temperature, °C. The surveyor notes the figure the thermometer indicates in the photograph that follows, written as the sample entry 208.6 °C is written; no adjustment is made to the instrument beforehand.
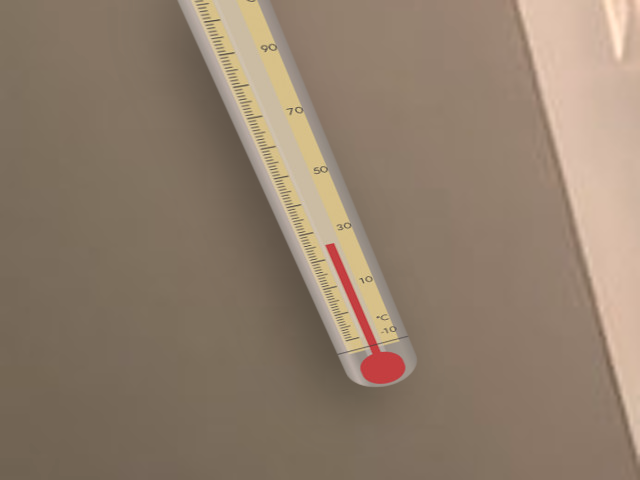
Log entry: 25 °C
